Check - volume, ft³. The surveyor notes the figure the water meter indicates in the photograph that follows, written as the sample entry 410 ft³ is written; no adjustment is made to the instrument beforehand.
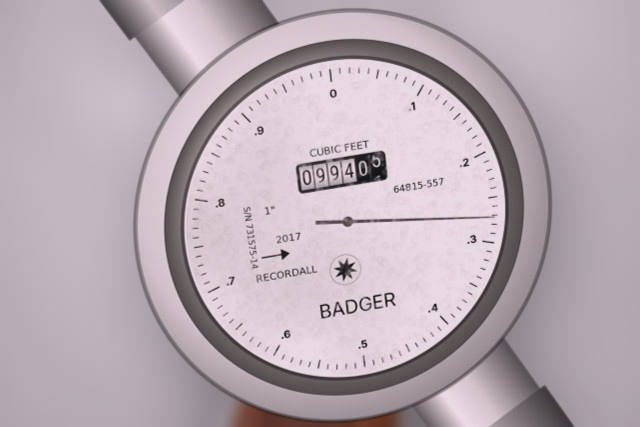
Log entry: 99405.27 ft³
